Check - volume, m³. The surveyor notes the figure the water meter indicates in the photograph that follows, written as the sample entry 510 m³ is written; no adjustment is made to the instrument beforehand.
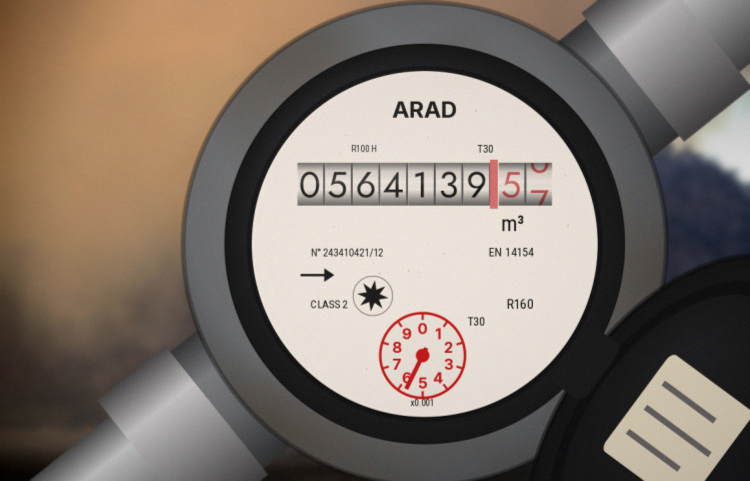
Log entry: 564139.565 m³
